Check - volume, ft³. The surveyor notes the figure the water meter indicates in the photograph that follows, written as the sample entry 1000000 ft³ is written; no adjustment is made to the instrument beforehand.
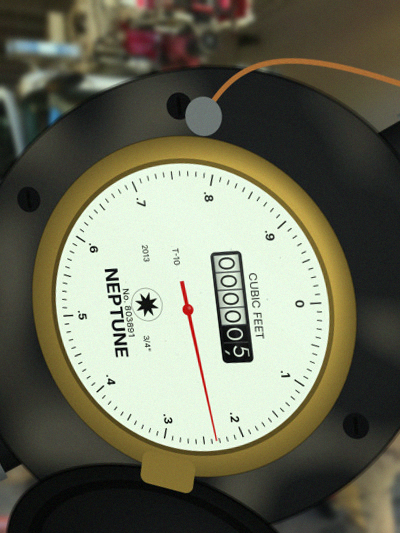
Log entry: 5.23 ft³
